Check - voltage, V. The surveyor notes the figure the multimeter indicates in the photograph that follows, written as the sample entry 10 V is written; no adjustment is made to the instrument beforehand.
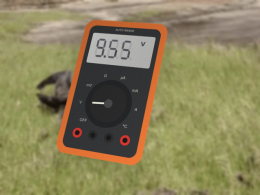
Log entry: 9.55 V
